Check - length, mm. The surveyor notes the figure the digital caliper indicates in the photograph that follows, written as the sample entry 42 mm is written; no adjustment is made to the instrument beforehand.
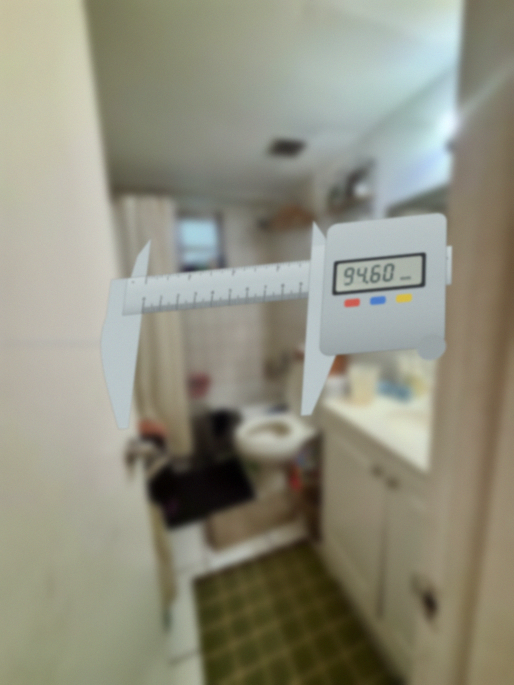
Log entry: 94.60 mm
